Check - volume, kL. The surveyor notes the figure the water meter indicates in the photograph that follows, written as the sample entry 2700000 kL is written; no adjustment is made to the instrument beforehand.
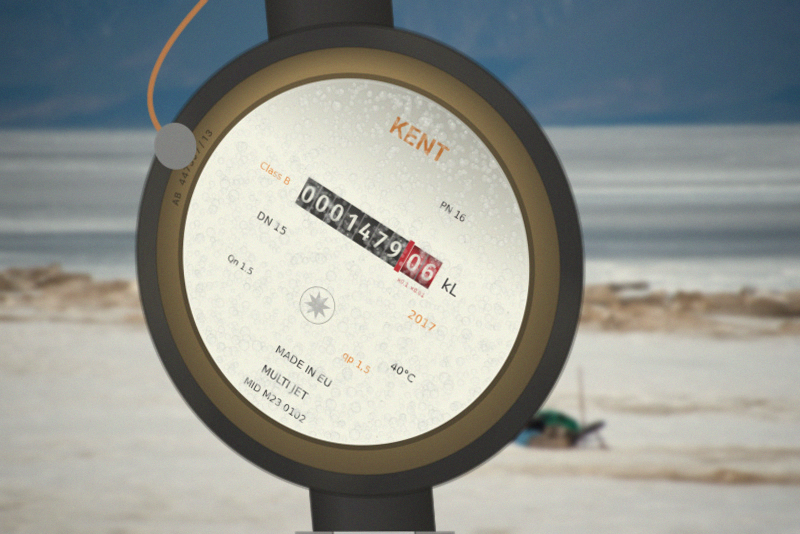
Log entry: 1479.06 kL
